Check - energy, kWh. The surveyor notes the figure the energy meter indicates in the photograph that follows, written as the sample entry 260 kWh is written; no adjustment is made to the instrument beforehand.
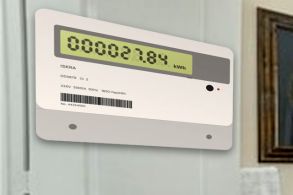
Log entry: 27.84 kWh
